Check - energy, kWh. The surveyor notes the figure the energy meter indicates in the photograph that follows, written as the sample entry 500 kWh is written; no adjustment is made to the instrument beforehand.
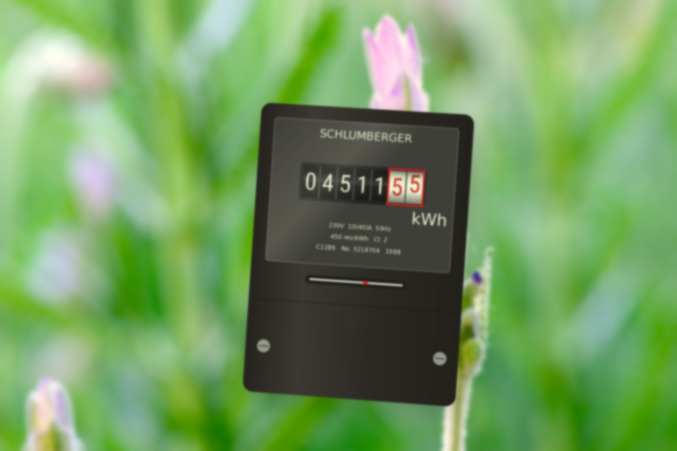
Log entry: 4511.55 kWh
